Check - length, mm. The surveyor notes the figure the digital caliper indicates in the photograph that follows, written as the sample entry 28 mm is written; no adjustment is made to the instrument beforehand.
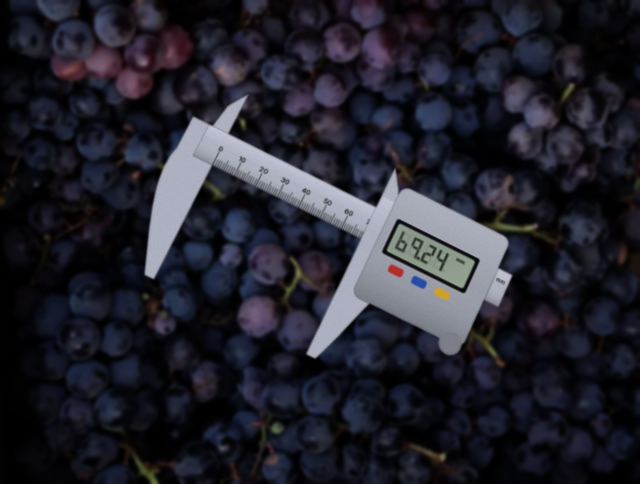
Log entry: 69.24 mm
